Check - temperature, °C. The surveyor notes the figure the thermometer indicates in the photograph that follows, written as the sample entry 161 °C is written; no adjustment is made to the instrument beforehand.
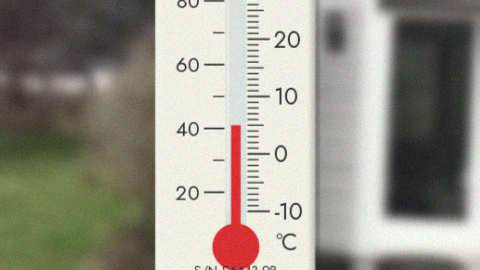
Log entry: 5 °C
